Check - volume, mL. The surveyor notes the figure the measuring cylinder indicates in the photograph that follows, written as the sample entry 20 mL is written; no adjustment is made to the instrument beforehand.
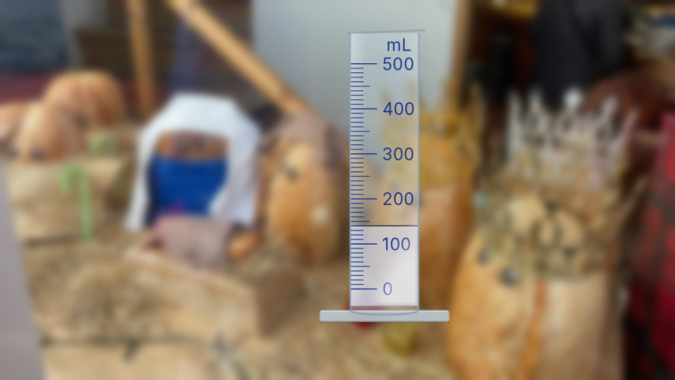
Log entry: 140 mL
